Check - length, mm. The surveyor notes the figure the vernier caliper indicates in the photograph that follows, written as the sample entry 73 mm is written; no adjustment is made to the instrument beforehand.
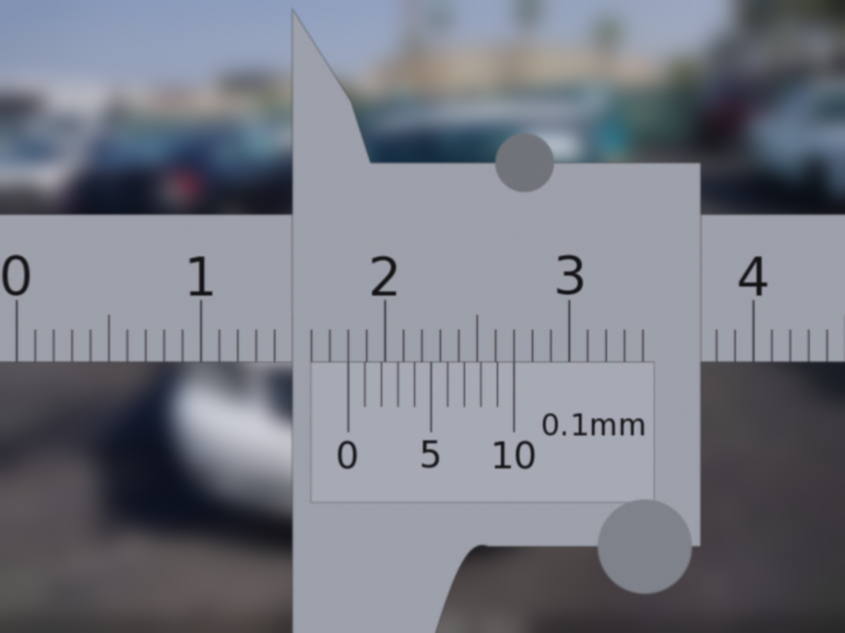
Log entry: 18.0 mm
